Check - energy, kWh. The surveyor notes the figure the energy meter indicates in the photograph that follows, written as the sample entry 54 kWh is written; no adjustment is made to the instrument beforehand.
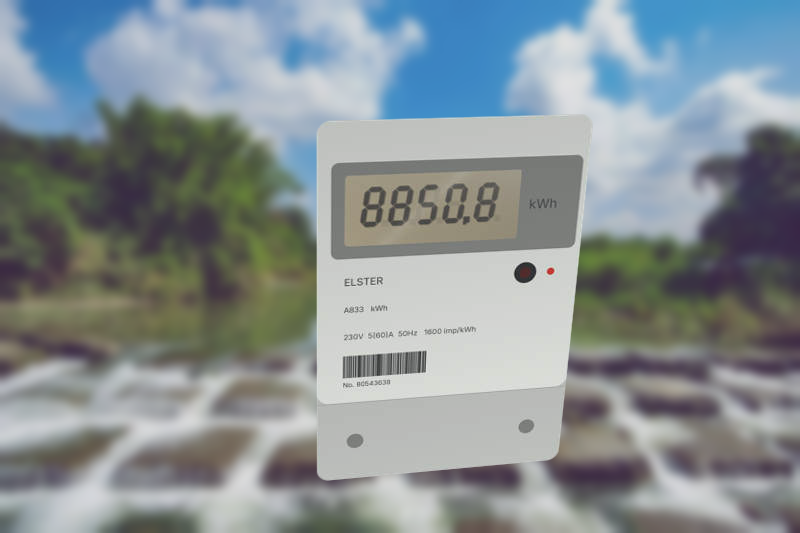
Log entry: 8850.8 kWh
